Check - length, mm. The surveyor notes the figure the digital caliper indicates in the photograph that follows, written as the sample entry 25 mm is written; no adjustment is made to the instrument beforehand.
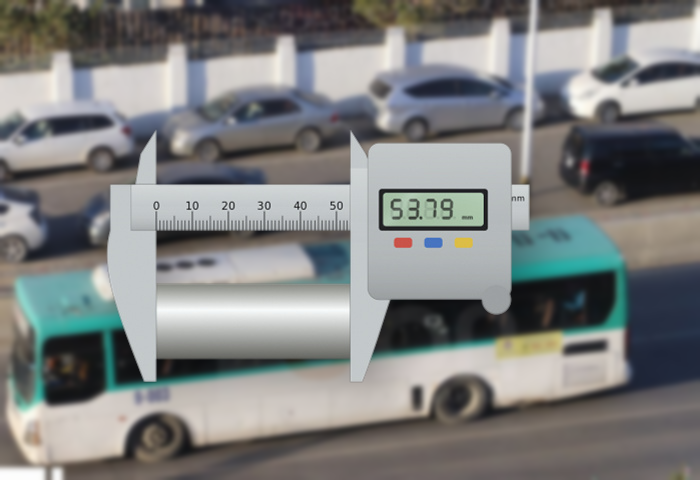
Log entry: 53.79 mm
